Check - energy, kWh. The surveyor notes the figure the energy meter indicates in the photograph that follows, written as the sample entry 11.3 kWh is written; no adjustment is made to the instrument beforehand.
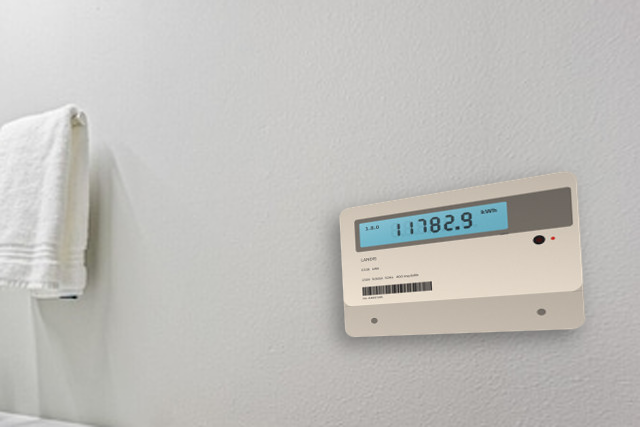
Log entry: 11782.9 kWh
